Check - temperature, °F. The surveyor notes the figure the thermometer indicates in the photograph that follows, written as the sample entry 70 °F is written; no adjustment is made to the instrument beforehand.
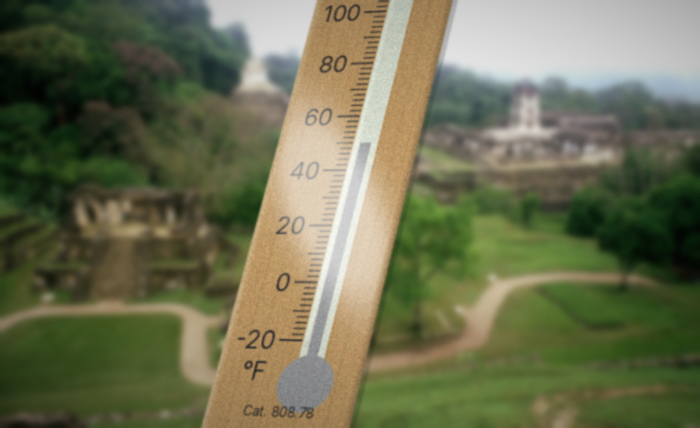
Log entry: 50 °F
